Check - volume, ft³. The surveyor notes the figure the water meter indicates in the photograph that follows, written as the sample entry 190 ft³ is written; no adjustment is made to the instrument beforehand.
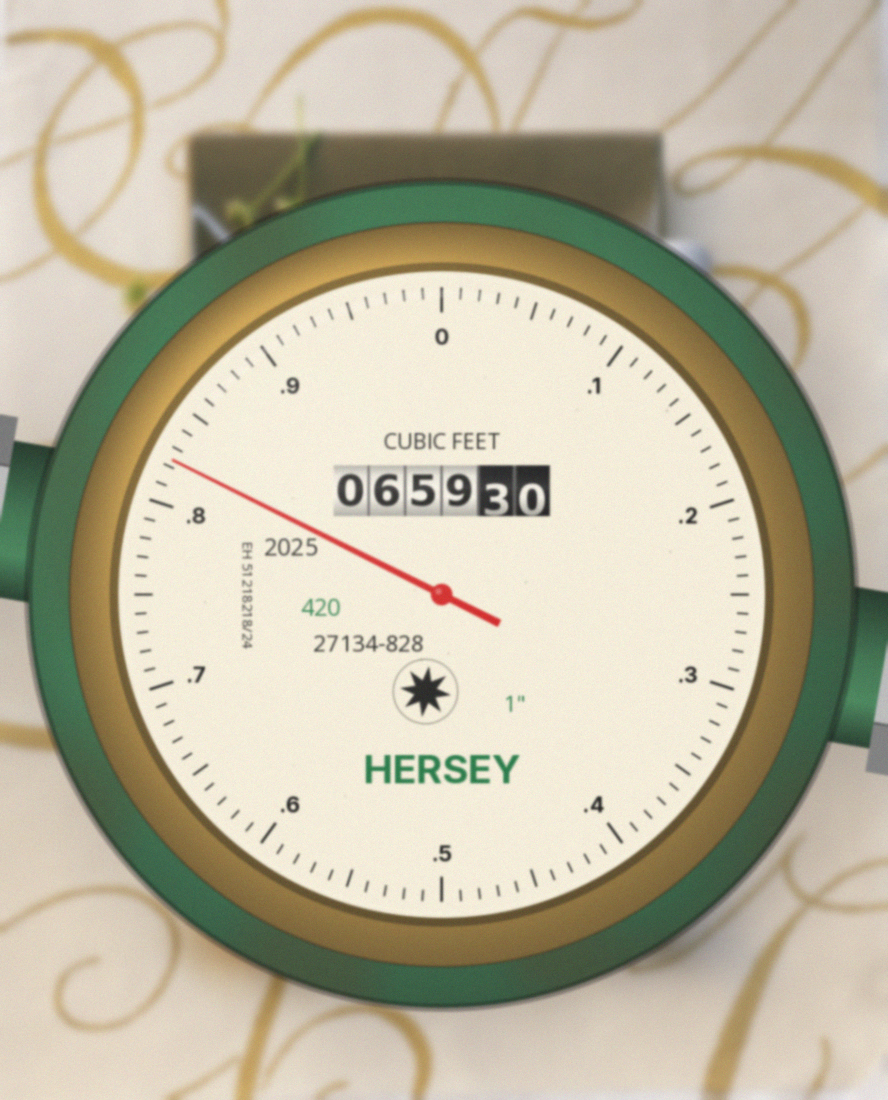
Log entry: 65929.82 ft³
